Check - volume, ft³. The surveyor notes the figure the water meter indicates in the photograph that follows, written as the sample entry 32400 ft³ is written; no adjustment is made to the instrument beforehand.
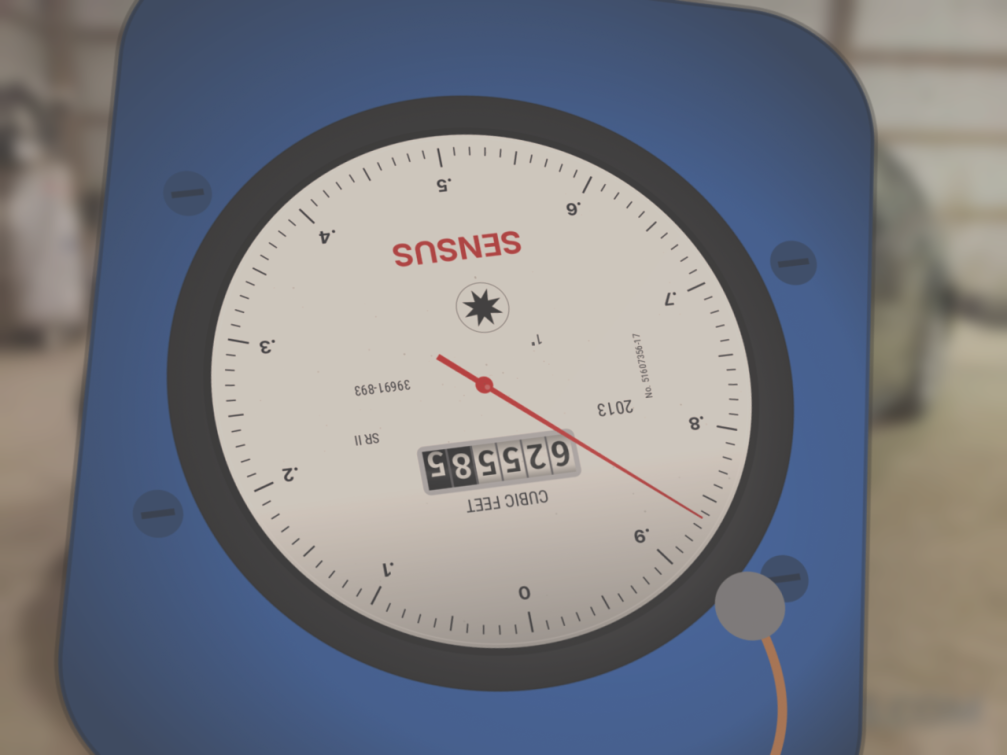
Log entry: 625584.86 ft³
